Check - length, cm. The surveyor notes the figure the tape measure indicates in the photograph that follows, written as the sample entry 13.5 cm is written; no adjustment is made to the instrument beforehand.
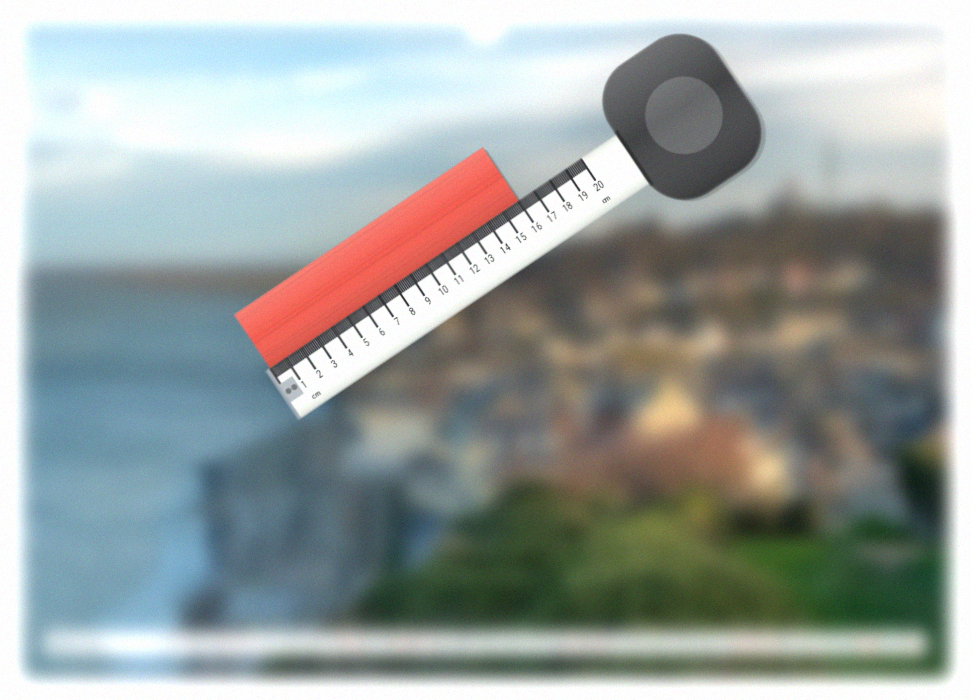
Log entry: 16 cm
